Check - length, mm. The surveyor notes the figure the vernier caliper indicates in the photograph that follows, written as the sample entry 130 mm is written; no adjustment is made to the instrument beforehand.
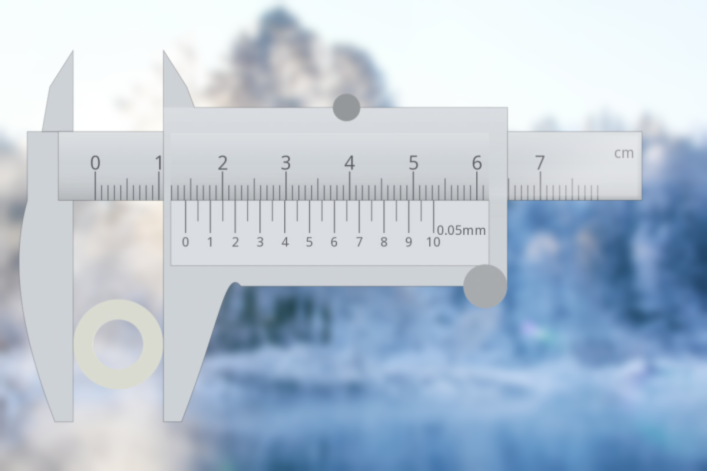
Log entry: 14.2 mm
